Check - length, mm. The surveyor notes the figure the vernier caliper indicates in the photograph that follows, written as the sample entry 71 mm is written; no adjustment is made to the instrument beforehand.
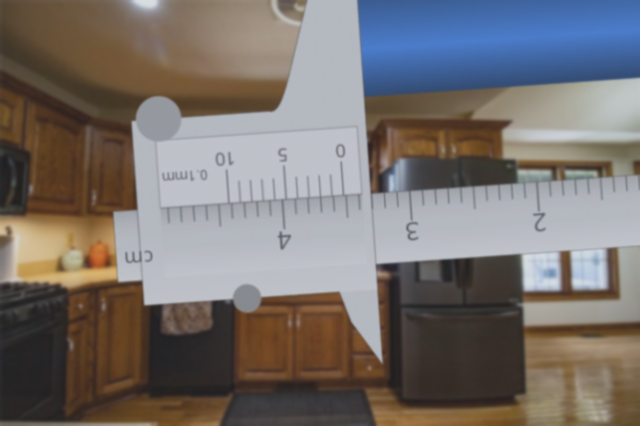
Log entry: 35.2 mm
